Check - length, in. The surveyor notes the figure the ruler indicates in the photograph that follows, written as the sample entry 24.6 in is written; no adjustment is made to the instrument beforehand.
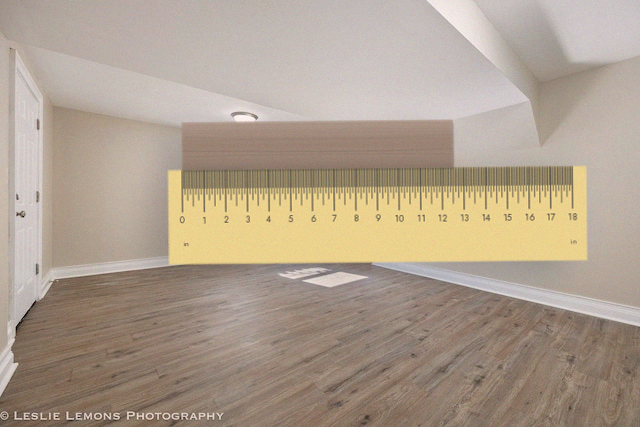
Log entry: 12.5 in
